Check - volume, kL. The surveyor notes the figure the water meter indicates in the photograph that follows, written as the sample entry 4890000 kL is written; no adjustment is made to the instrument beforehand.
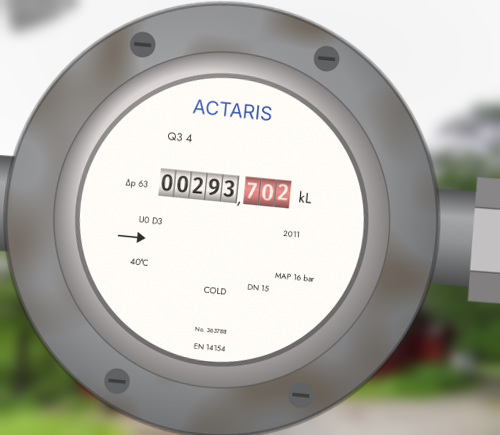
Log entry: 293.702 kL
